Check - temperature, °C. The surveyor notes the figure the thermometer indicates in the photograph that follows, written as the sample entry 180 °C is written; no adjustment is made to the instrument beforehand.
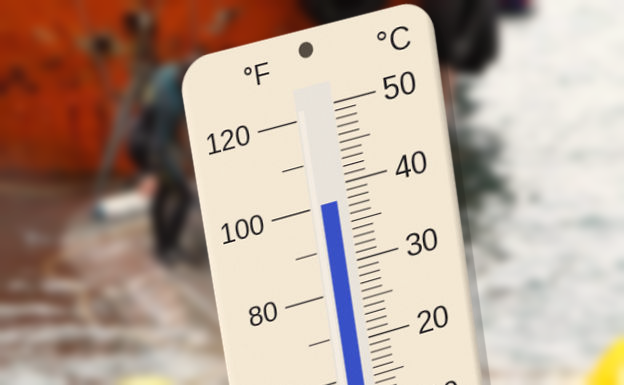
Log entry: 38 °C
